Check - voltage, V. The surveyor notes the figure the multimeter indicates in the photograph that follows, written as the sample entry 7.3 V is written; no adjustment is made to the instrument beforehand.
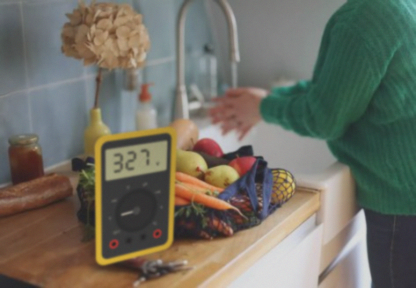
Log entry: 327 V
